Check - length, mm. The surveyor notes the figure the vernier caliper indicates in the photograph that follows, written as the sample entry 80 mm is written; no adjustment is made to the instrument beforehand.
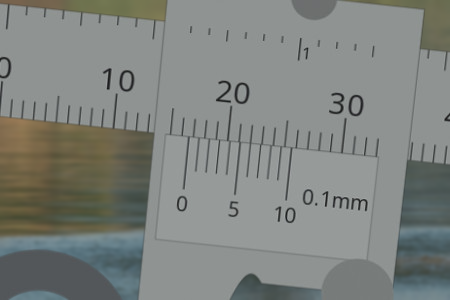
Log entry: 16.6 mm
